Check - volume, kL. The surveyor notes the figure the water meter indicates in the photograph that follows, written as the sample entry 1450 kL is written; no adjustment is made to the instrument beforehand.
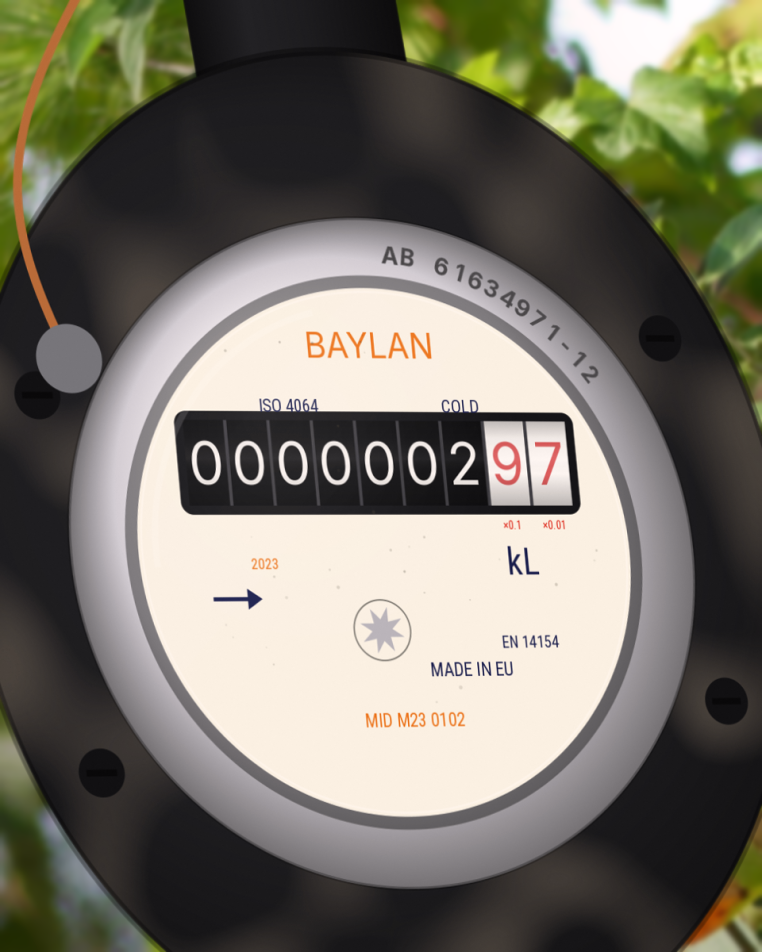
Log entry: 2.97 kL
